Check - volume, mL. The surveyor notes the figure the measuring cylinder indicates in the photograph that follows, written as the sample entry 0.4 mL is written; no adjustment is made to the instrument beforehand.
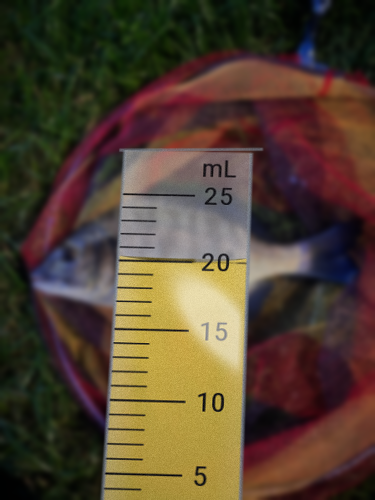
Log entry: 20 mL
